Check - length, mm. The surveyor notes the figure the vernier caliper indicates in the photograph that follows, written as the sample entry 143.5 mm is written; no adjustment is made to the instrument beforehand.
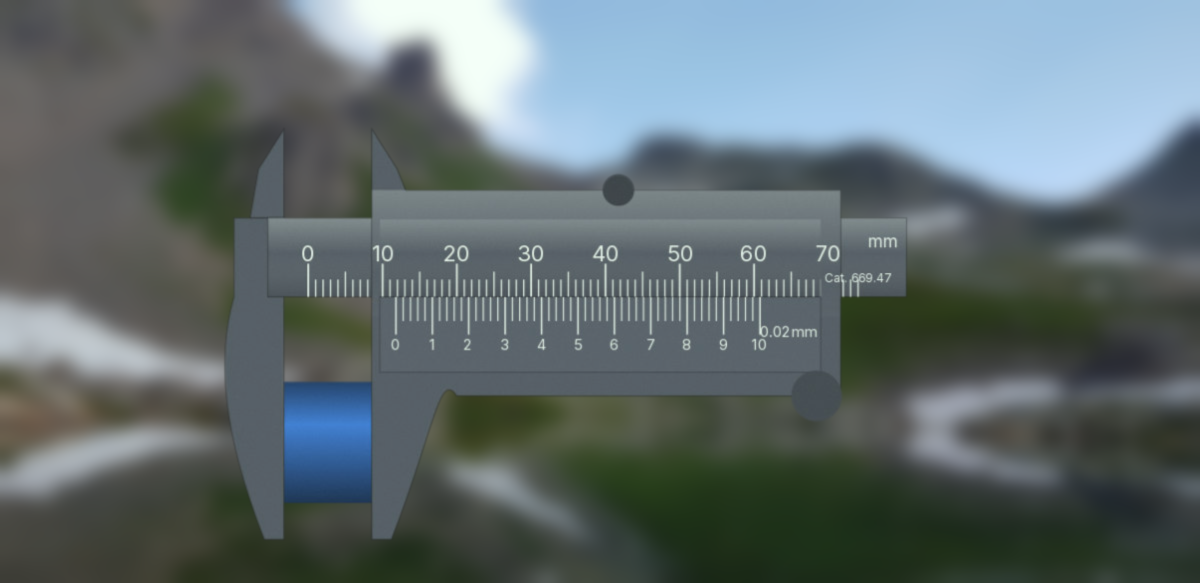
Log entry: 11.8 mm
